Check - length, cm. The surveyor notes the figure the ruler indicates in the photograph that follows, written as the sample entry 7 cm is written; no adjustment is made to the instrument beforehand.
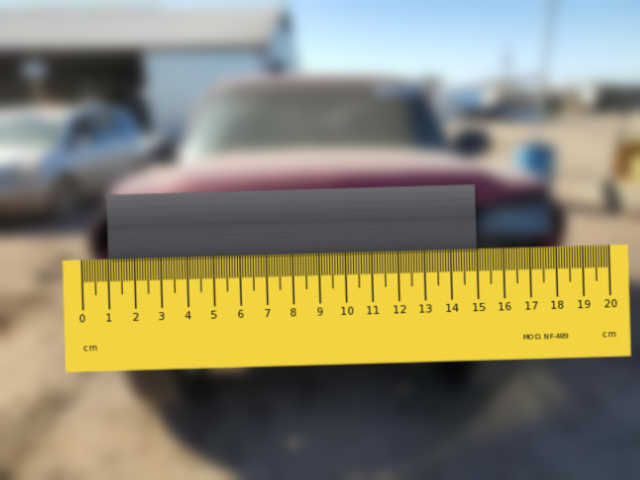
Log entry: 14 cm
